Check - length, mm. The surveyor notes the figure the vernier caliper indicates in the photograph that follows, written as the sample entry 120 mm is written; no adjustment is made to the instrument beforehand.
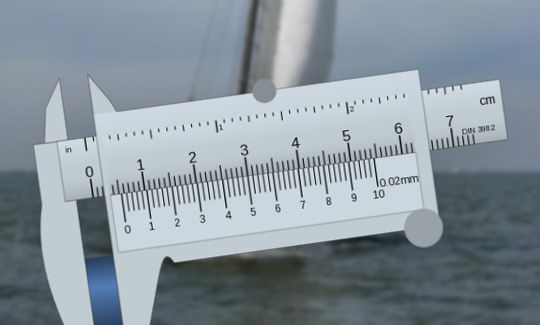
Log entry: 5.5 mm
